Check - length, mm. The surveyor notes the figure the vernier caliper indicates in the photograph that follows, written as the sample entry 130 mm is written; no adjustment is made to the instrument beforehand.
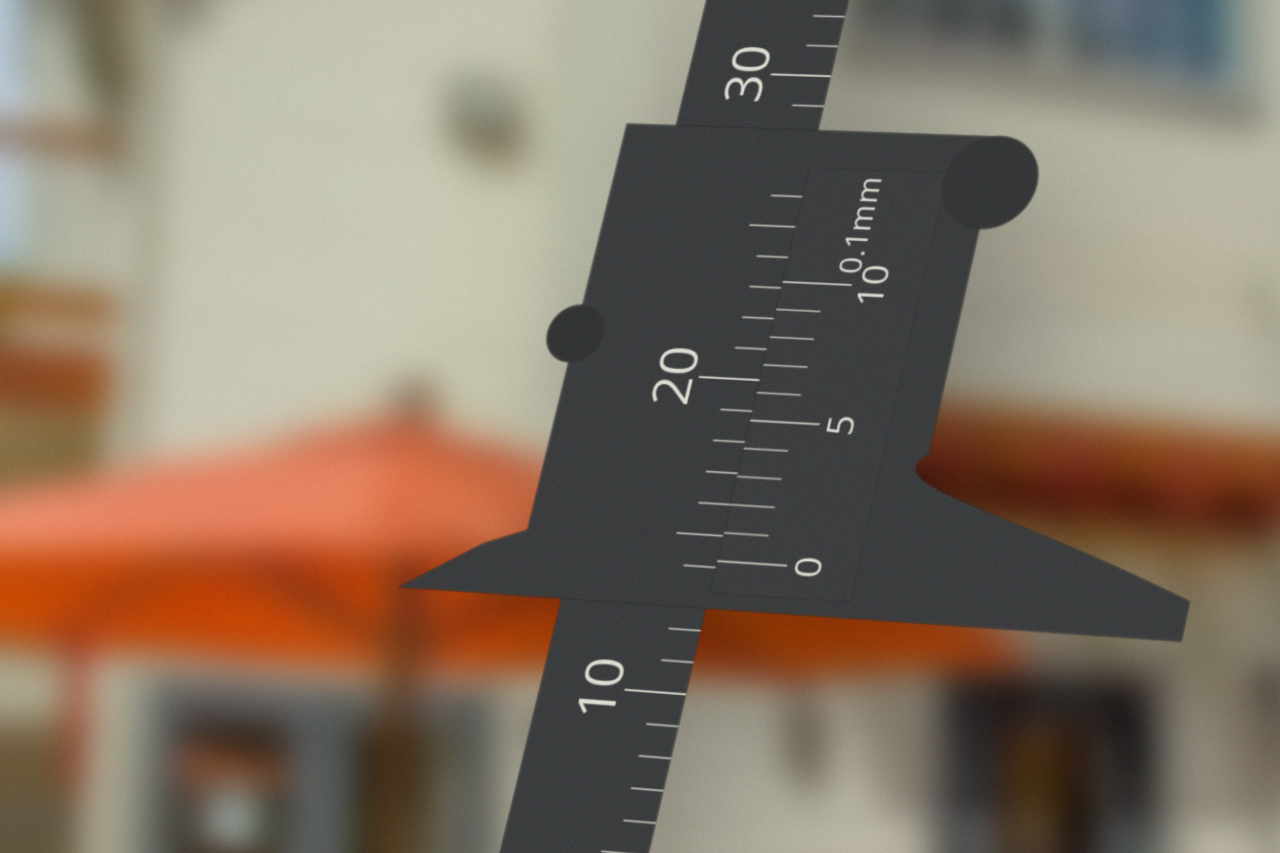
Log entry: 14.2 mm
